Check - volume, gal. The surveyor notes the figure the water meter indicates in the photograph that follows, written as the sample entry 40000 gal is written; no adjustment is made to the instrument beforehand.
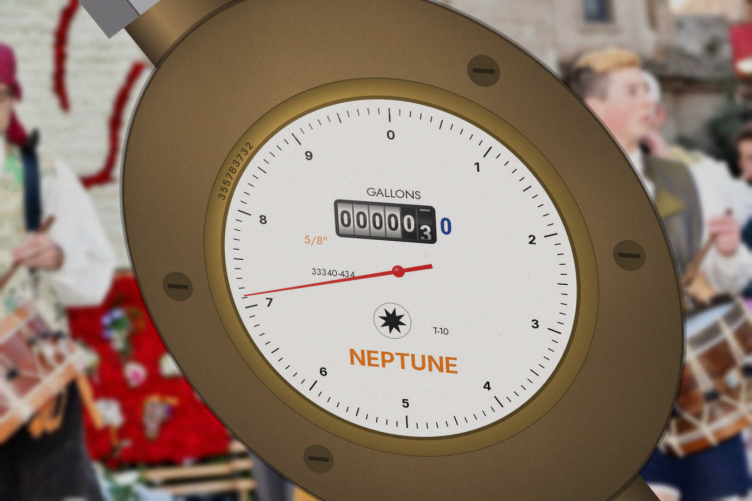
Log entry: 27.1 gal
